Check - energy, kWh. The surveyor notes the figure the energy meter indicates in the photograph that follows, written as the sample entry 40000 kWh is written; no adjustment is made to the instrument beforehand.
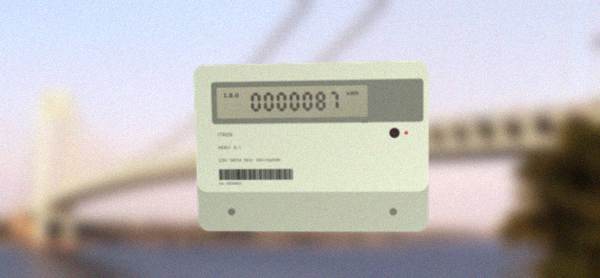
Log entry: 87 kWh
